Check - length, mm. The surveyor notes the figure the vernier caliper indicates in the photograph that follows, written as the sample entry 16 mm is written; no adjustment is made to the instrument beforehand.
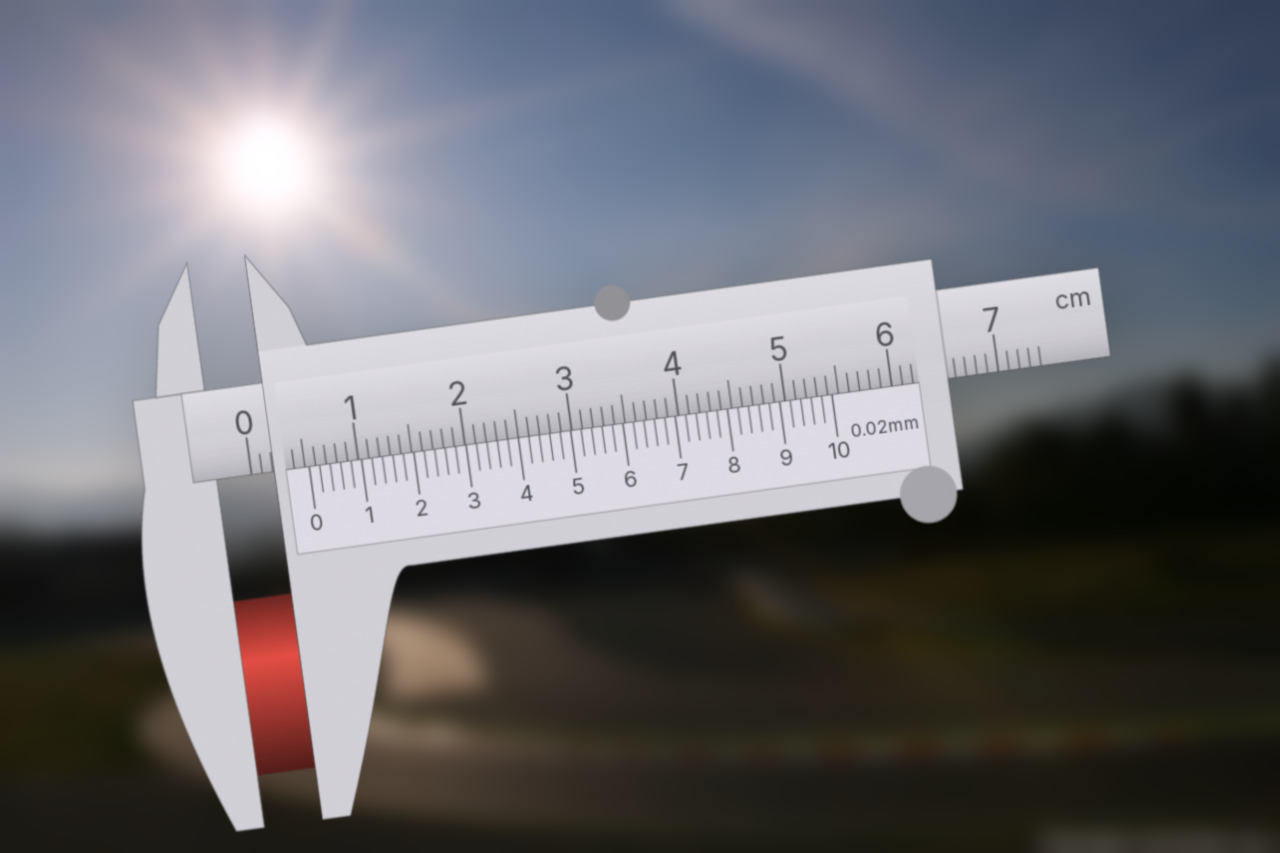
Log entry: 5.4 mm
